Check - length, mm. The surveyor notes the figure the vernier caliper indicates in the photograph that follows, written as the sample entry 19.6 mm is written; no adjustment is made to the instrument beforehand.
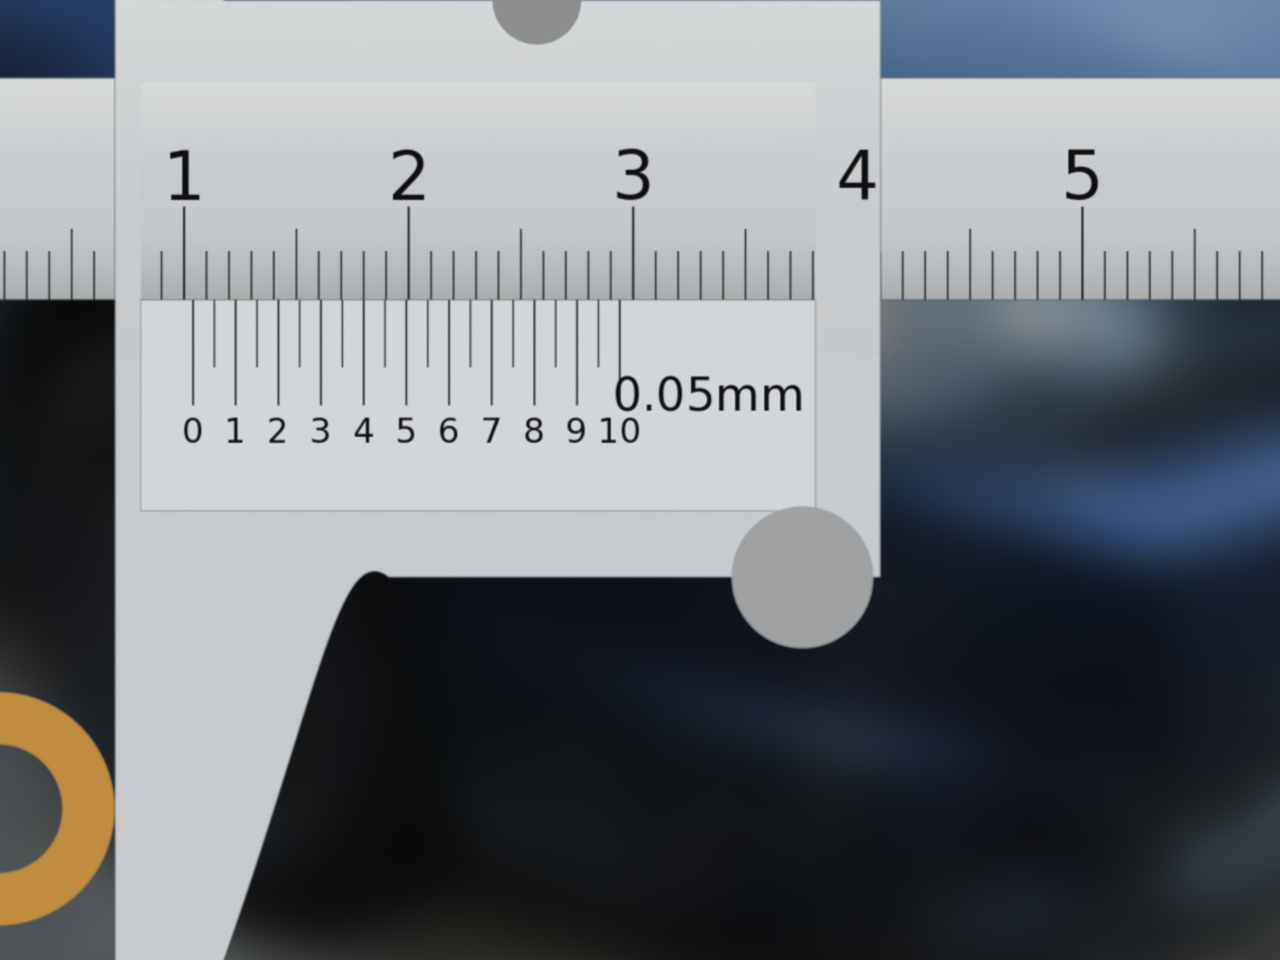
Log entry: 10.4 mm
